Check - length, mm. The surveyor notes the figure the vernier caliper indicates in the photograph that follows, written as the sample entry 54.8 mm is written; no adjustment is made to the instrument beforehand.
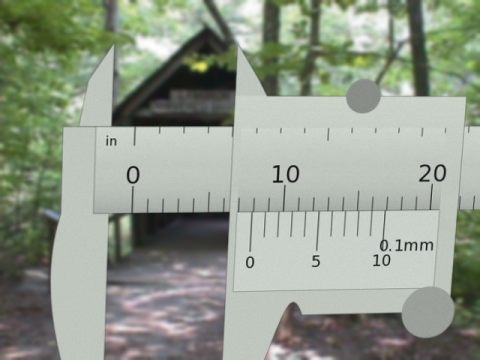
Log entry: 7.9 mm
